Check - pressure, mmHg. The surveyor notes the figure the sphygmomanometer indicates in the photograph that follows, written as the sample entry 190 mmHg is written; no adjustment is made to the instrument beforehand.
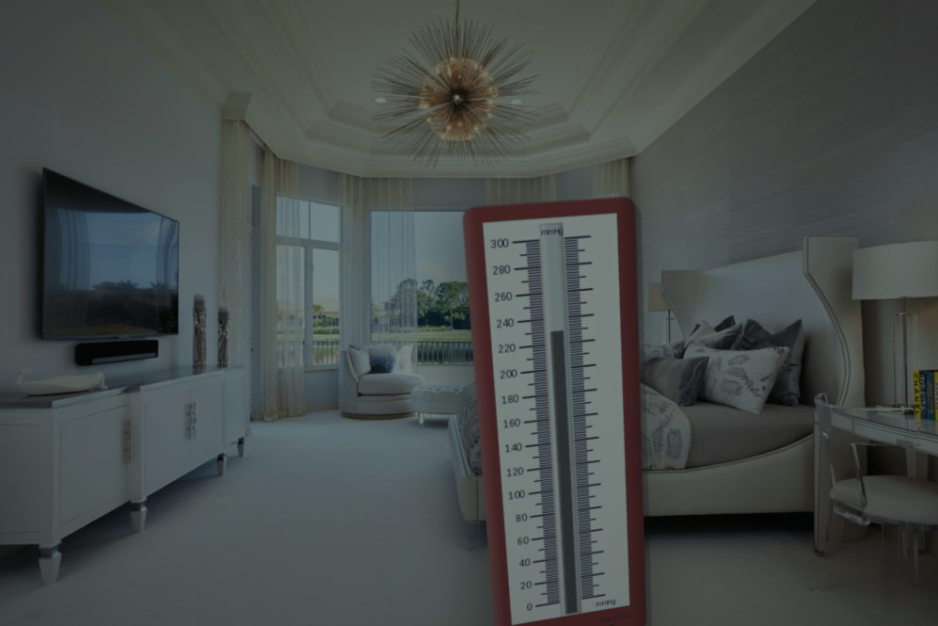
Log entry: 230 mmHg
